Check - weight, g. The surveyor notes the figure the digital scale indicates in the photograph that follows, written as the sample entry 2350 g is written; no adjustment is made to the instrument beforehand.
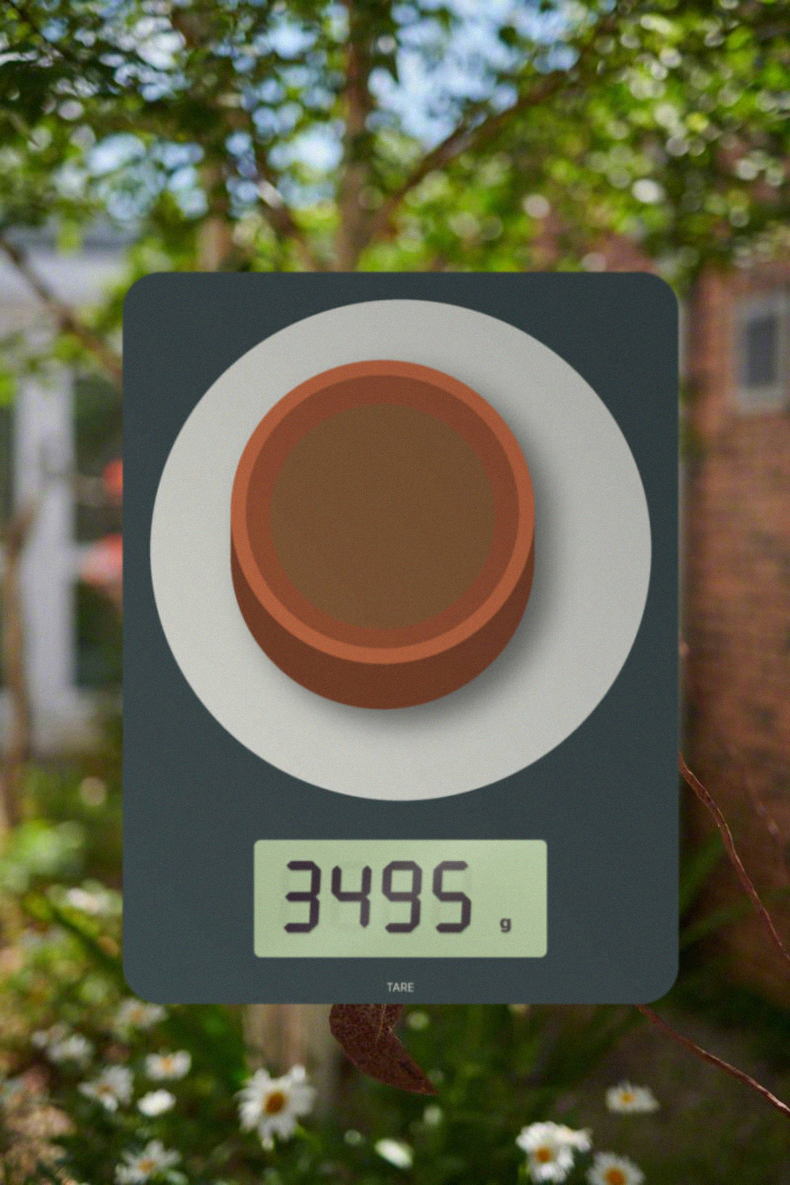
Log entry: 3495 g
